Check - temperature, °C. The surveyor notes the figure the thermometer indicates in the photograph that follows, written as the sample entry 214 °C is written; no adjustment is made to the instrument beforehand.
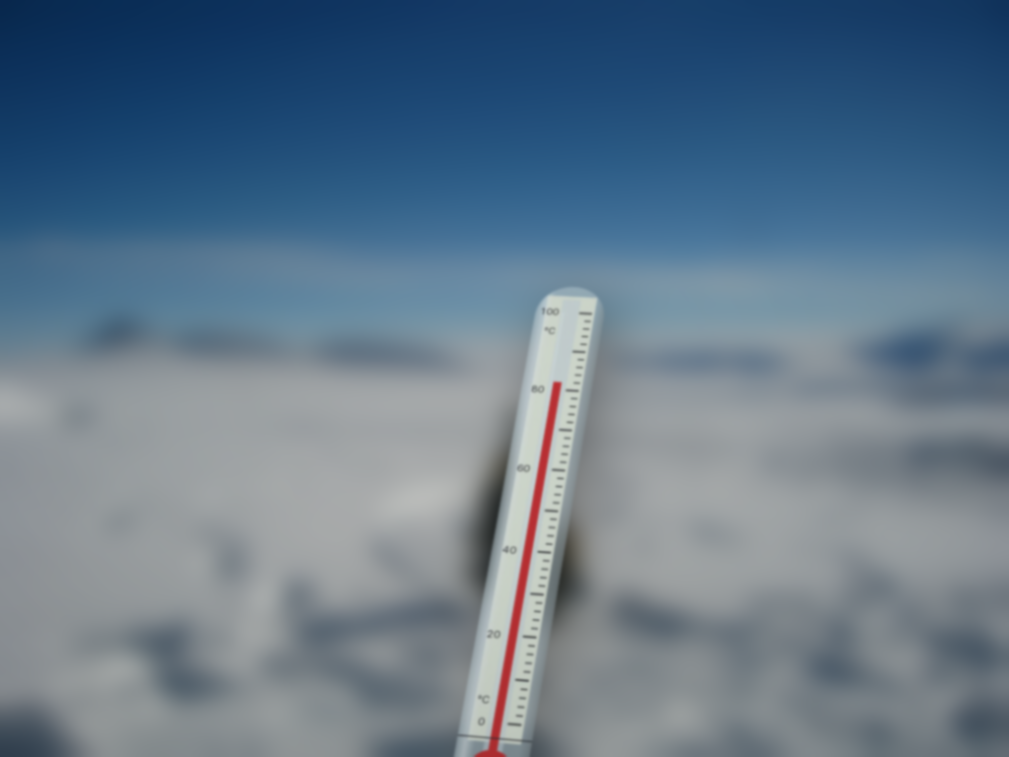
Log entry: 82 °C
